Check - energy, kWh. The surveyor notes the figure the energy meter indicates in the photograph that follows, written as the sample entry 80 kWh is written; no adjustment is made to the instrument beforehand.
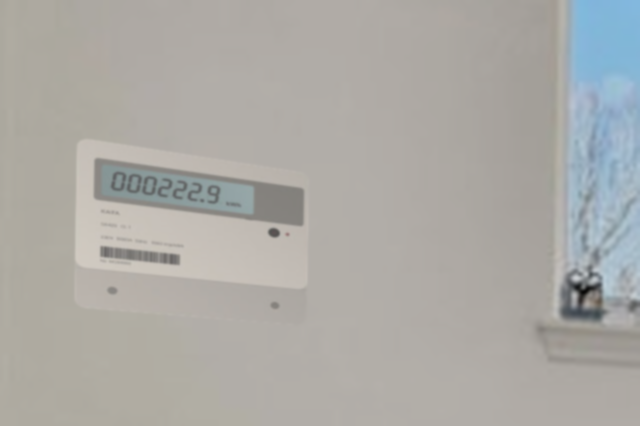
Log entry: 222.9 kWh
